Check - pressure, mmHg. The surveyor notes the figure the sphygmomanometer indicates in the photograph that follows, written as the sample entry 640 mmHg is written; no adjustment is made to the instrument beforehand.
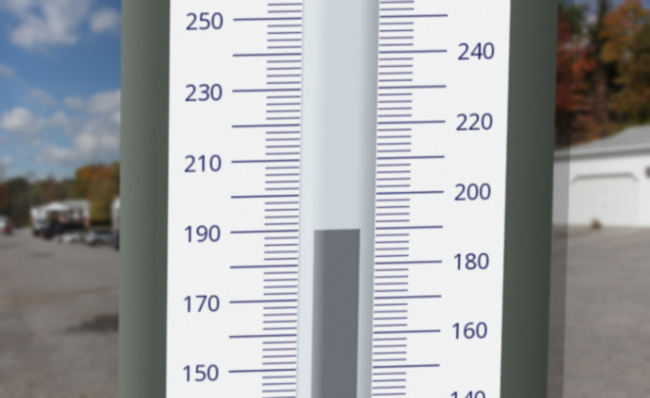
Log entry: 190 mmHg
